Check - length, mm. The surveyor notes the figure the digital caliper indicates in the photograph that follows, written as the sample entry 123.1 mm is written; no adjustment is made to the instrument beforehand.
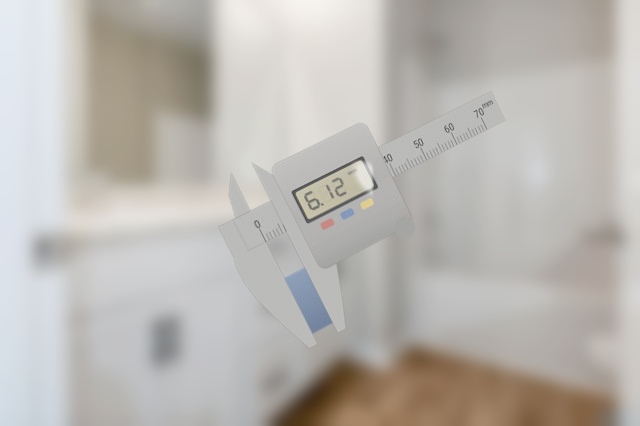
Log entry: 6.12 mm
